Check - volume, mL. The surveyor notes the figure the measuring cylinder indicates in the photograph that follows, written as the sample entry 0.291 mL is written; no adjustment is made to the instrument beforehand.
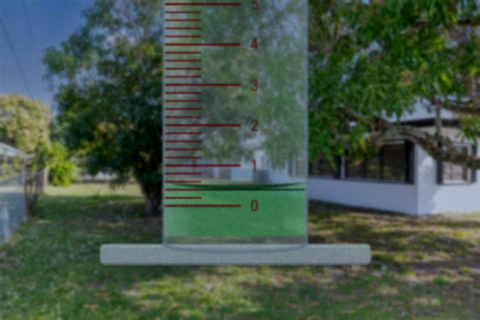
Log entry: 0.4 mL
